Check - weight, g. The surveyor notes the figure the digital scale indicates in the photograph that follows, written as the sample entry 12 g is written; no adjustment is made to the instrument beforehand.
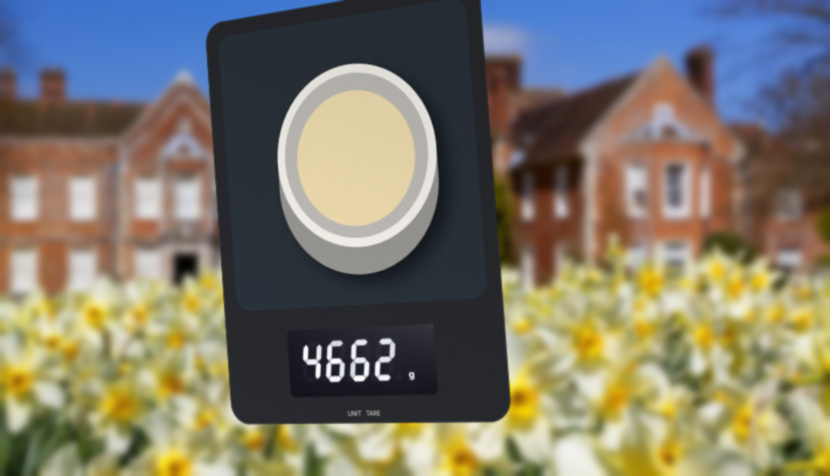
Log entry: 4662 g
